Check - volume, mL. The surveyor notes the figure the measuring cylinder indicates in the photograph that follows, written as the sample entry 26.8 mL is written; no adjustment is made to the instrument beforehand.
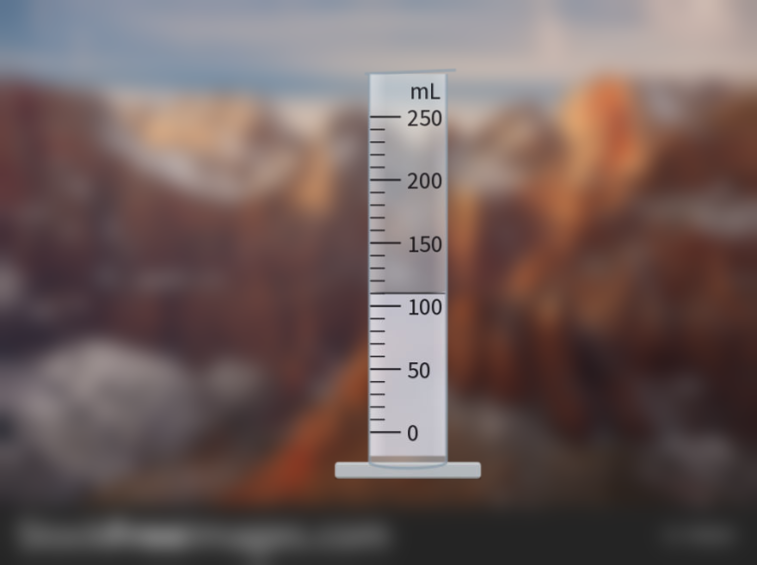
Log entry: 110 mL
